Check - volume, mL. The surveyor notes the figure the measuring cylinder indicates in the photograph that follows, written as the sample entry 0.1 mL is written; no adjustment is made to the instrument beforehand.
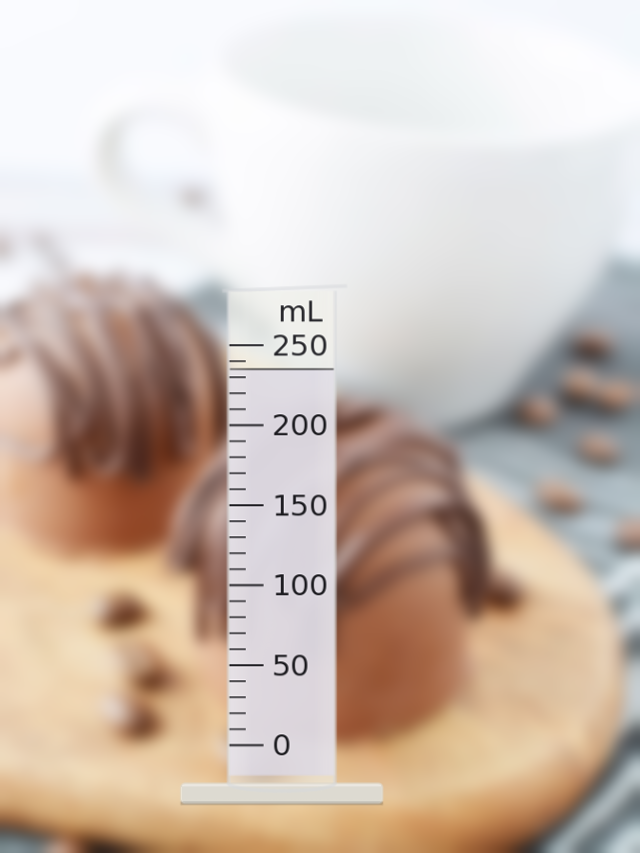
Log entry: 235 mL
